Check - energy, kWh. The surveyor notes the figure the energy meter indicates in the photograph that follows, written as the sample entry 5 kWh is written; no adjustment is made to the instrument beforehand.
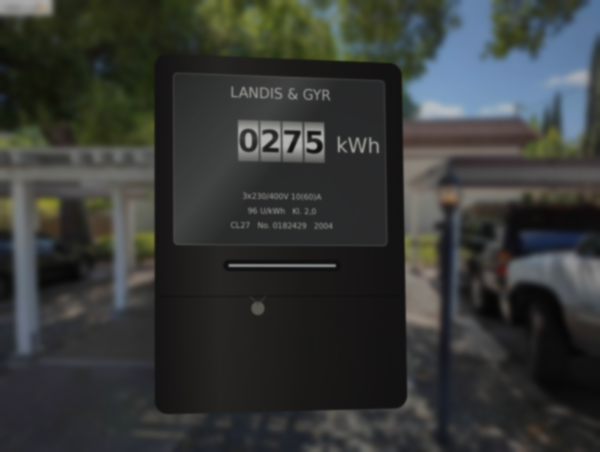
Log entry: 275 kWh
